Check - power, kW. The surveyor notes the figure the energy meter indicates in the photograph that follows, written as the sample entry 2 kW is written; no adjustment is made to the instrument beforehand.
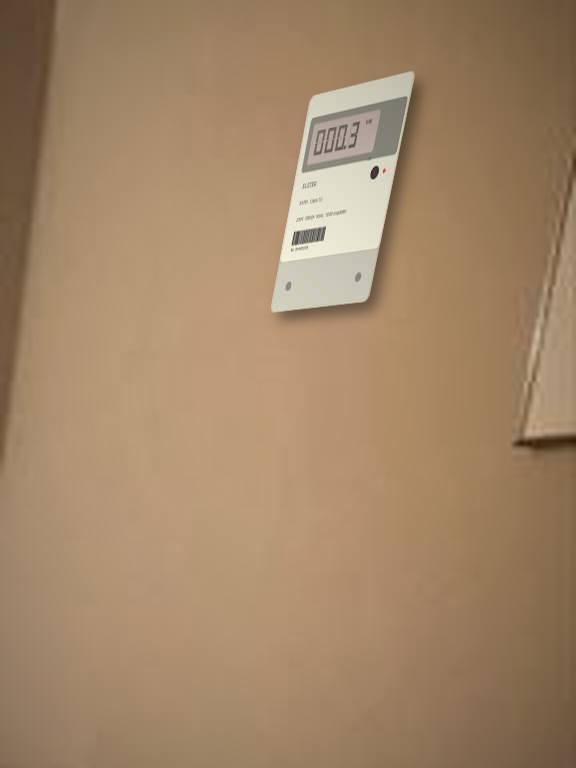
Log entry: 0.3 kW
